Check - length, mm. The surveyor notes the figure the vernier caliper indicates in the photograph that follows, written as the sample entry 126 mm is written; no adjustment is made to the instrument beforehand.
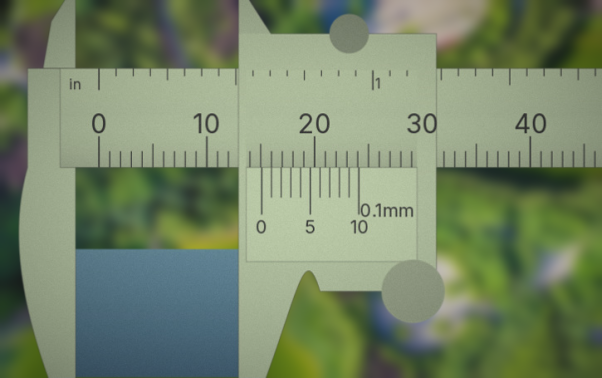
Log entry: 15.1 mm
